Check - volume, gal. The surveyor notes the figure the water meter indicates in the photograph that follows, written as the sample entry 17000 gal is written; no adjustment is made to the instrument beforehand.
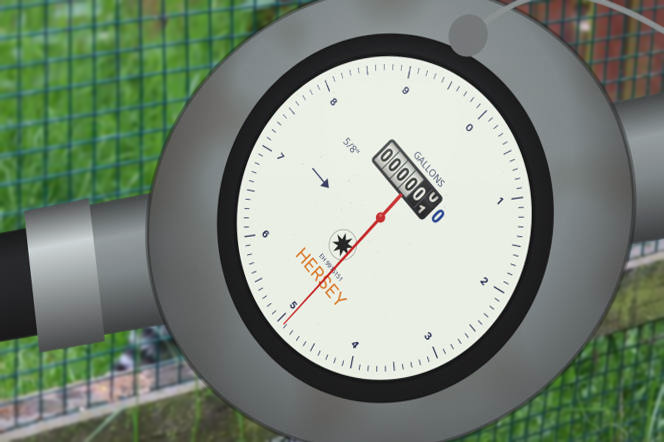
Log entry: 4.9 gal
